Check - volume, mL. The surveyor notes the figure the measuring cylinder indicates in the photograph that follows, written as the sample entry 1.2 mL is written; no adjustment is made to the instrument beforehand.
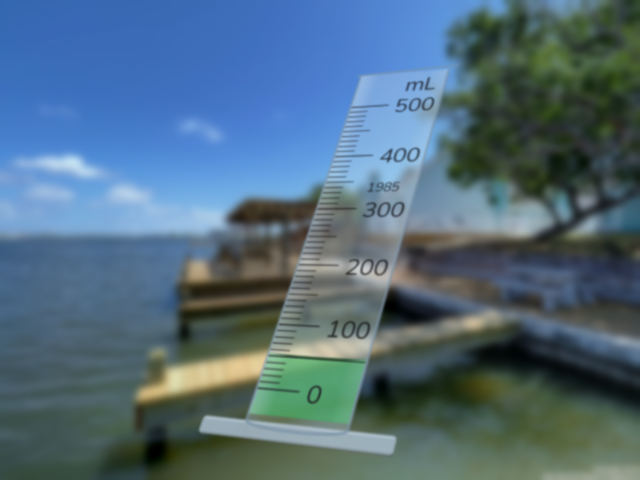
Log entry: 50 mL
